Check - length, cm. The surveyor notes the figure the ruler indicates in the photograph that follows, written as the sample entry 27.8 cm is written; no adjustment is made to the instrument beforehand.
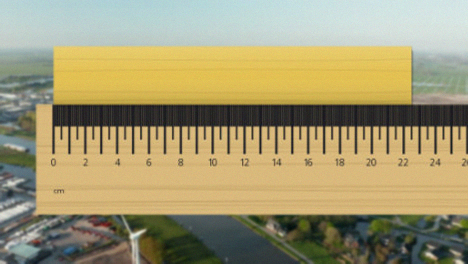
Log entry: 22.5 cm
